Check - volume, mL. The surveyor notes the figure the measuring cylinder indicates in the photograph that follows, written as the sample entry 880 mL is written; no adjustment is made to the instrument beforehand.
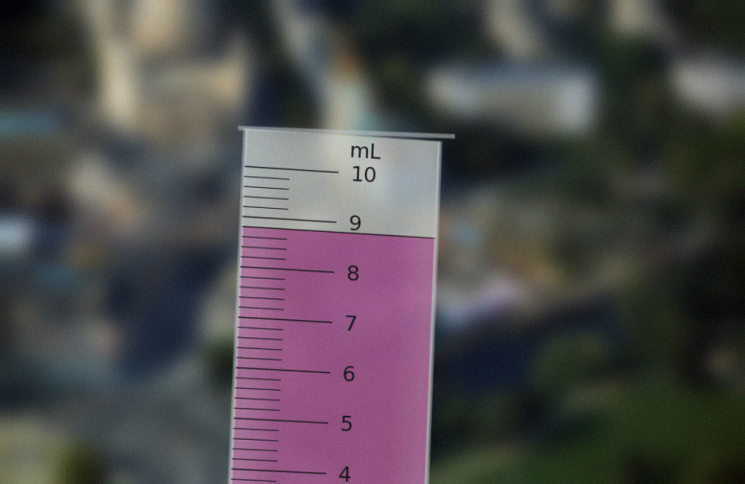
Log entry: 8.8 mL
